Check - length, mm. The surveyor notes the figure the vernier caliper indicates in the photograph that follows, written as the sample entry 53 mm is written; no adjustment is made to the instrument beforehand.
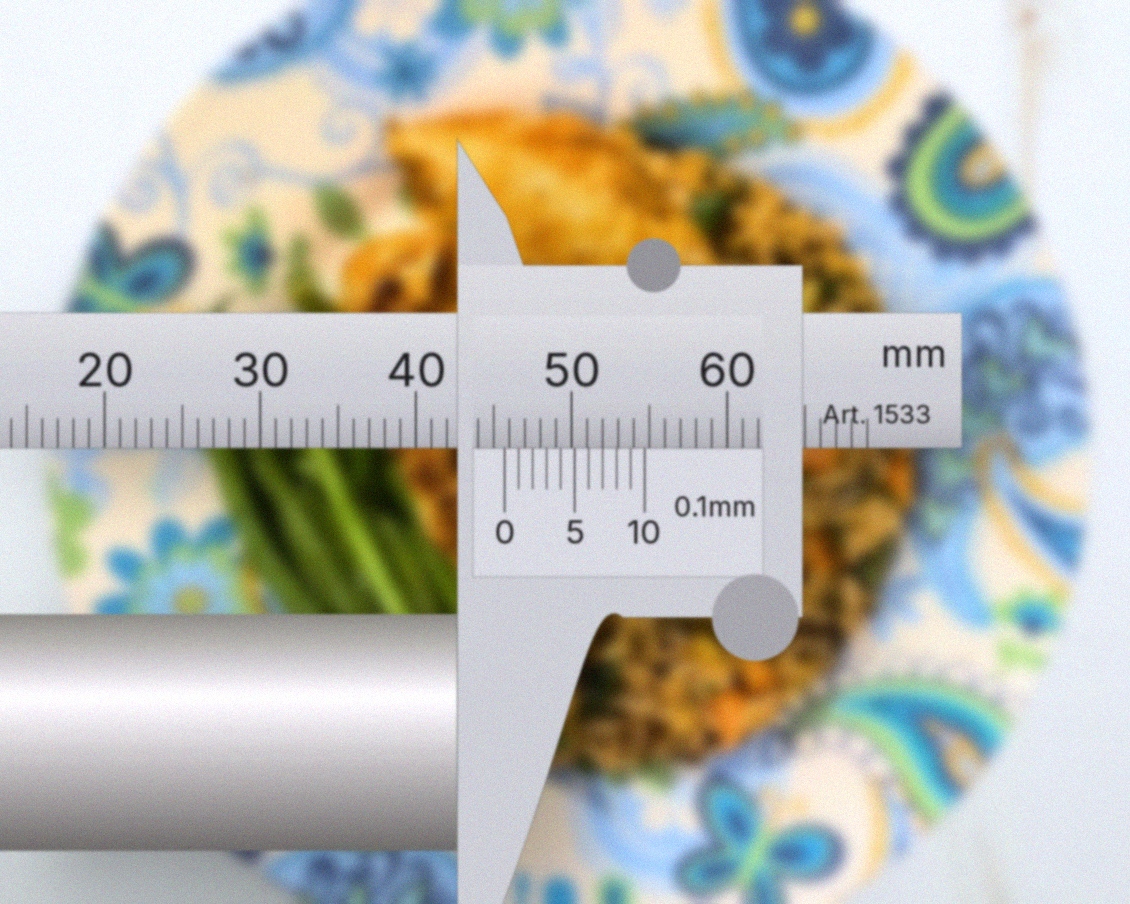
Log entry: 45.7 mm
